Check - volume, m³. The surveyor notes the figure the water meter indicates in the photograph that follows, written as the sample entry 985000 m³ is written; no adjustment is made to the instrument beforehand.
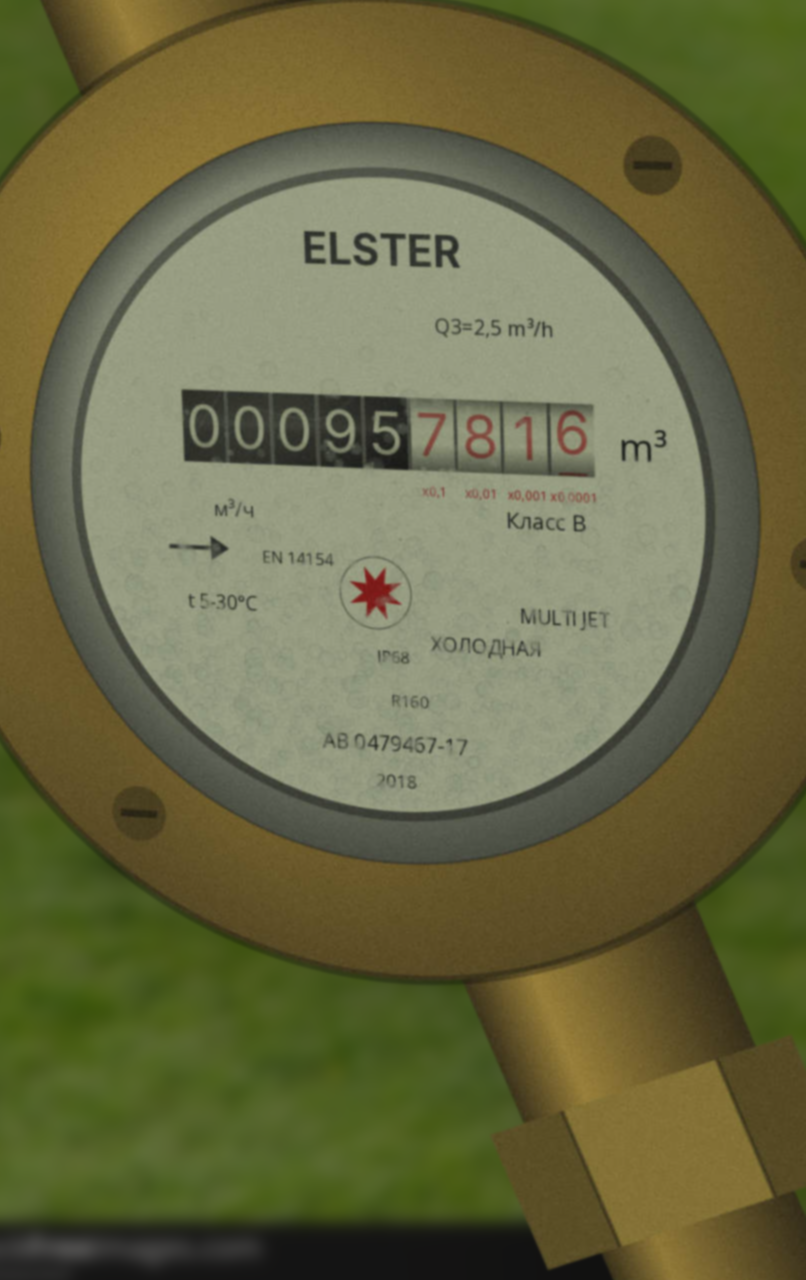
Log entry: 95.7816 m³
